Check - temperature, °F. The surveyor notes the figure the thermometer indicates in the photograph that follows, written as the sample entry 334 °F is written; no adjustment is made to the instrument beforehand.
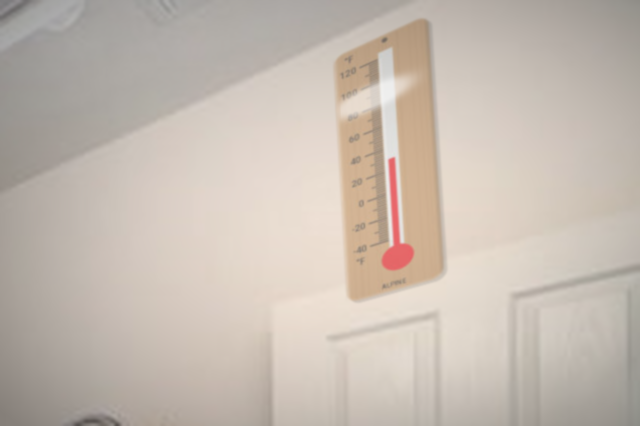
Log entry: 30 °F
